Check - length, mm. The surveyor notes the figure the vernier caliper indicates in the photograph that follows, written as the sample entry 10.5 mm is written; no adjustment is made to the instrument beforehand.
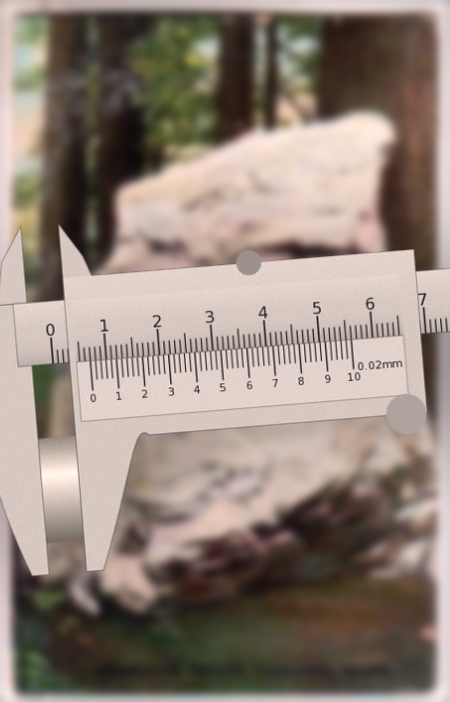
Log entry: 7.0 mm
